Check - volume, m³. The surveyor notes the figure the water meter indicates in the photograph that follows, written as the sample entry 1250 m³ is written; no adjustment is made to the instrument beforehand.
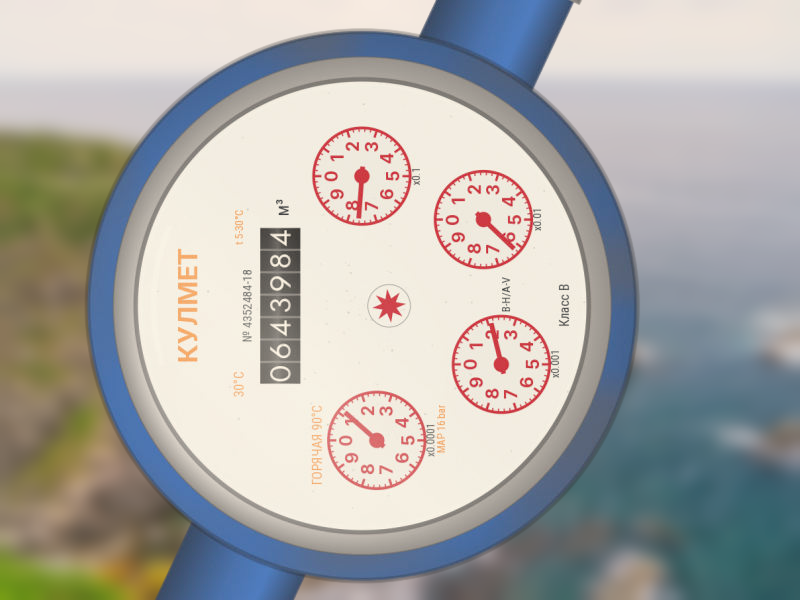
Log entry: 643984.7621 m³
